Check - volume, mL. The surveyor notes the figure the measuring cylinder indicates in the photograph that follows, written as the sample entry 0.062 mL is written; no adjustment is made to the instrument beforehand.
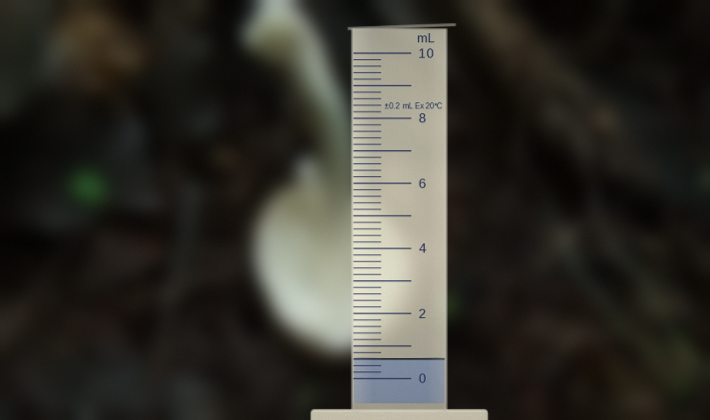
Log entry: 0.6 mL
